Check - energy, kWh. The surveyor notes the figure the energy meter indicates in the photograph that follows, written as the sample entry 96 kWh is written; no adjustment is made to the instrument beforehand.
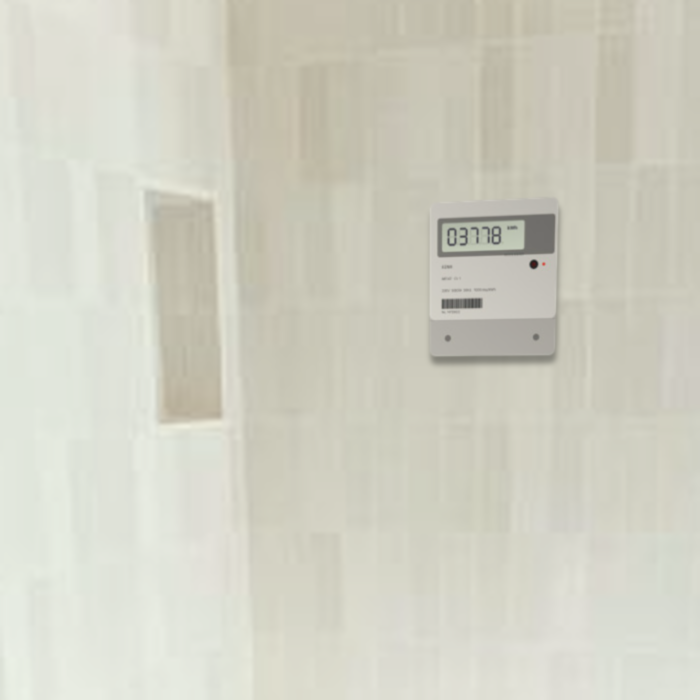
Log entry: 3778 kWh
